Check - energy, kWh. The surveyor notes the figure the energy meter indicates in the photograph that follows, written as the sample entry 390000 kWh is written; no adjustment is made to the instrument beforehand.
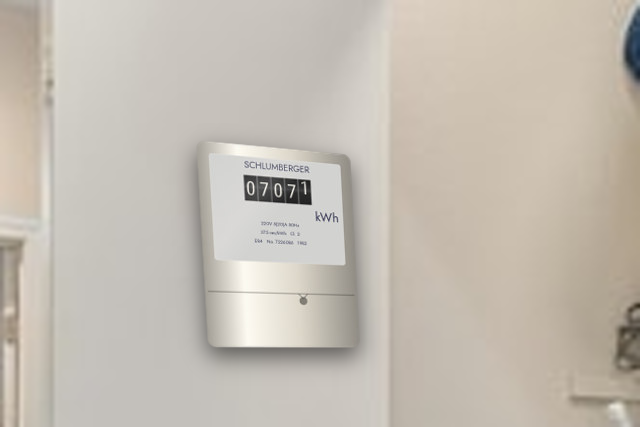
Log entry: 7071 kWh
